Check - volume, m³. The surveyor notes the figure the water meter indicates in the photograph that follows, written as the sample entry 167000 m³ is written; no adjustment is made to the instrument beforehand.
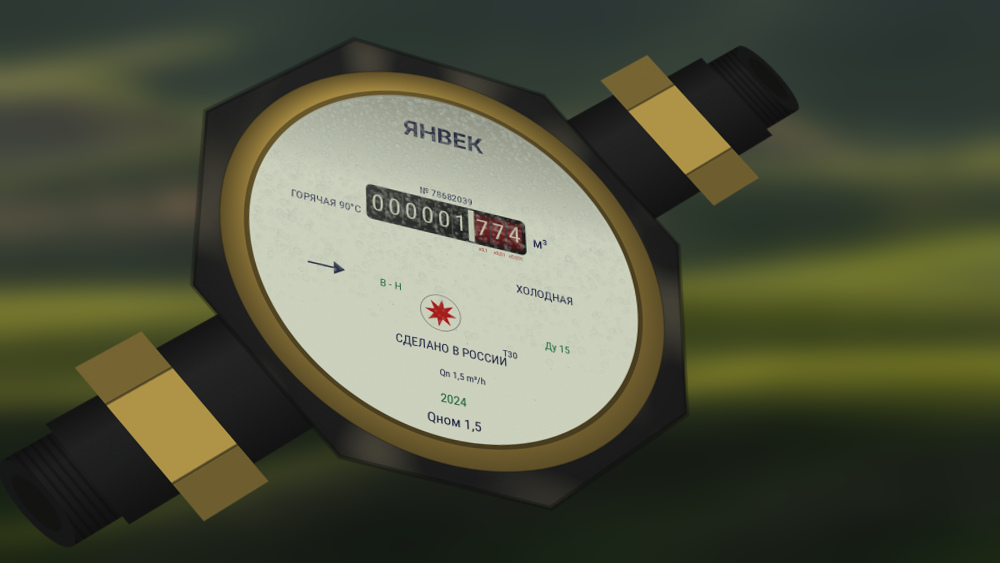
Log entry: 1.774 m³
